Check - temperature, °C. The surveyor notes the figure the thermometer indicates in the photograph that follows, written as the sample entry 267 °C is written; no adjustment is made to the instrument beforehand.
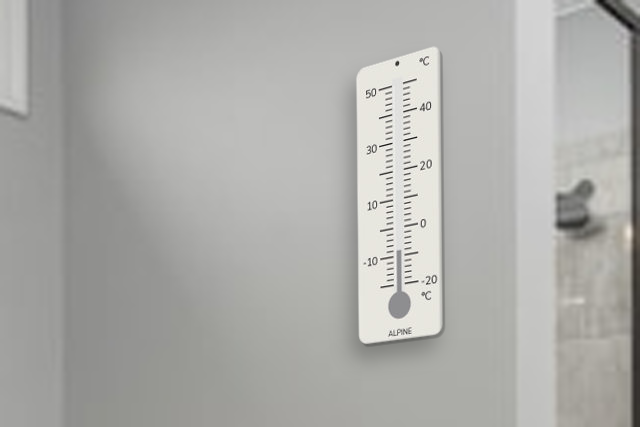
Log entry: -8 °C
